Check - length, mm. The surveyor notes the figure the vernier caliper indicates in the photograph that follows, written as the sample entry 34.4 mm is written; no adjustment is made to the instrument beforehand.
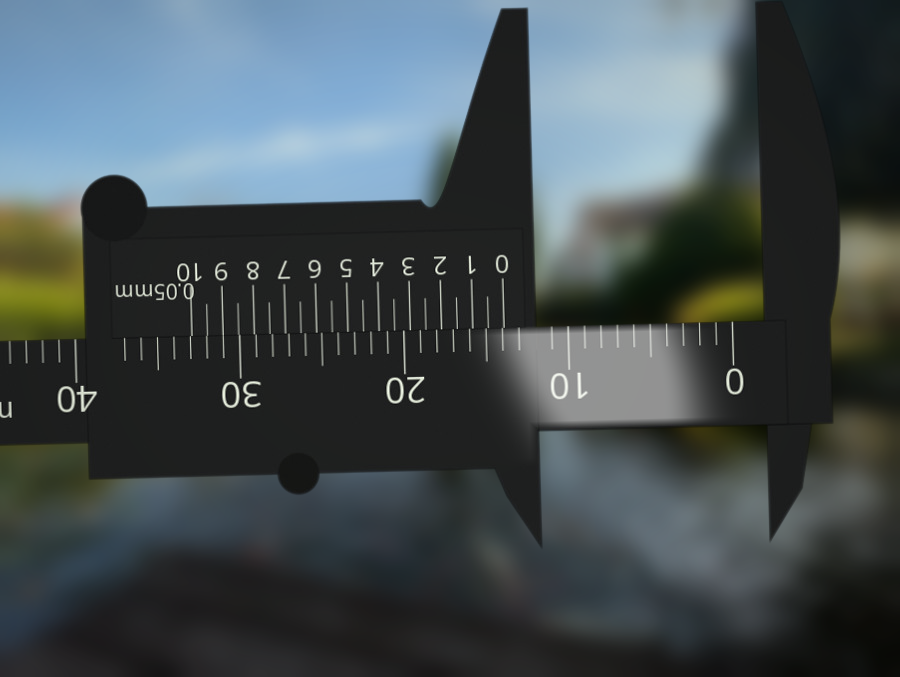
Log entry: 13.9 mm
